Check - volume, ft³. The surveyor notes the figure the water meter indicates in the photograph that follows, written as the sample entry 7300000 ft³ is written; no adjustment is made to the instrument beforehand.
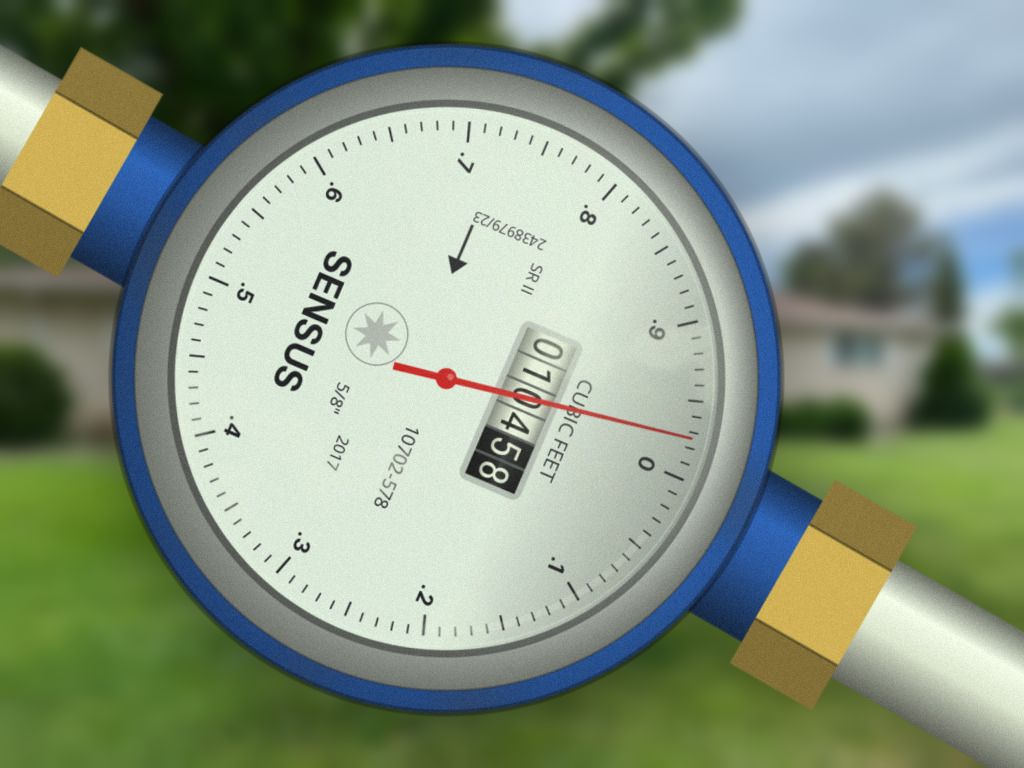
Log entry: 10457.97 ft³
